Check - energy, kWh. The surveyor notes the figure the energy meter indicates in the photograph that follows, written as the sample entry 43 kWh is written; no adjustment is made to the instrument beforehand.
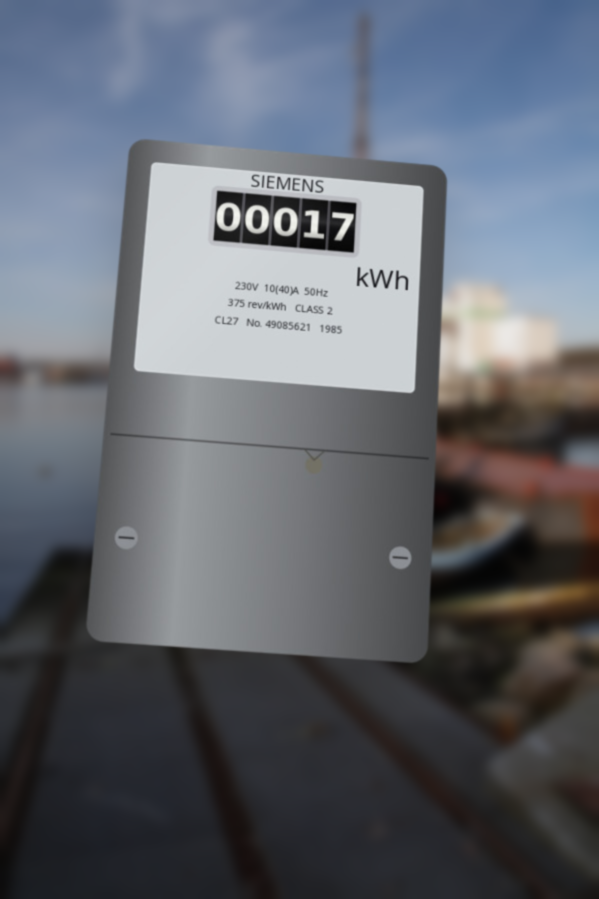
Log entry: 17 kWh
